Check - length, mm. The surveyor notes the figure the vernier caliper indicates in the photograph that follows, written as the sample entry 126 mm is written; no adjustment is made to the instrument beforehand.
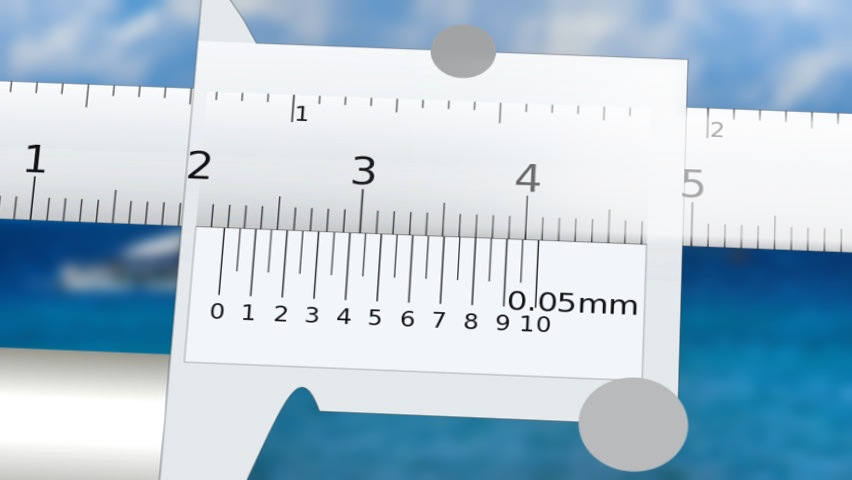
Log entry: 21.8 mm
